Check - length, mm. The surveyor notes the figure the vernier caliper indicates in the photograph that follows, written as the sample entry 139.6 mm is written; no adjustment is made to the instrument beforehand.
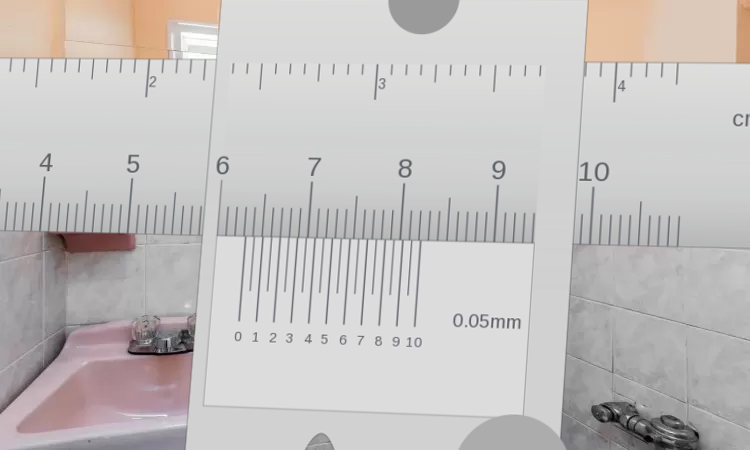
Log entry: 63.2 mm
